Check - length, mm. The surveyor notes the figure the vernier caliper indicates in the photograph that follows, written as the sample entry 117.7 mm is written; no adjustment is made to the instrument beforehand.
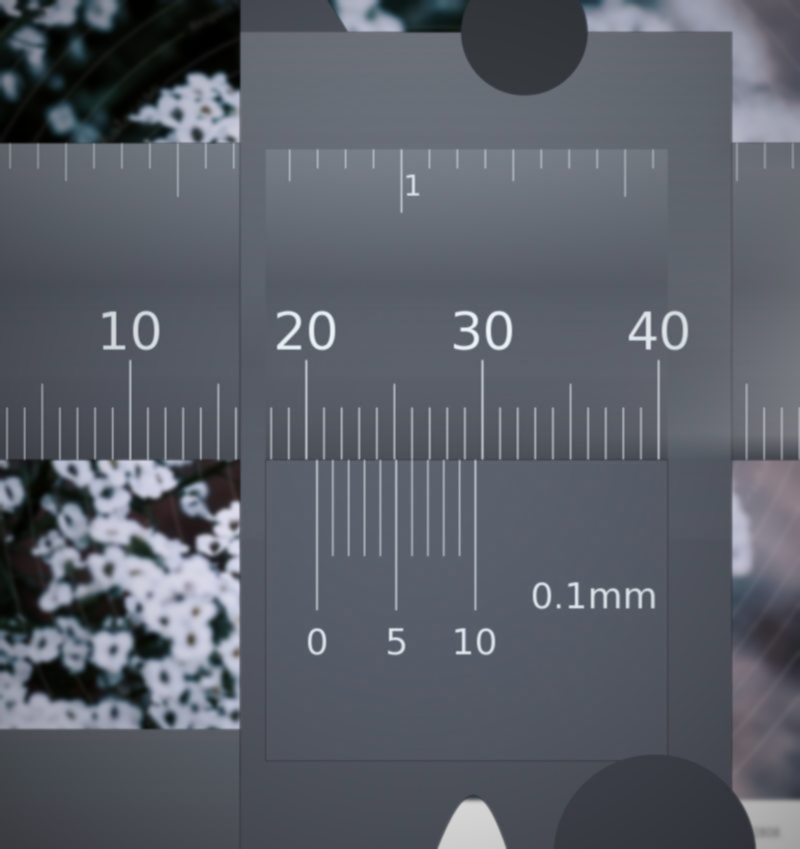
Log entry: 20.6 mm
